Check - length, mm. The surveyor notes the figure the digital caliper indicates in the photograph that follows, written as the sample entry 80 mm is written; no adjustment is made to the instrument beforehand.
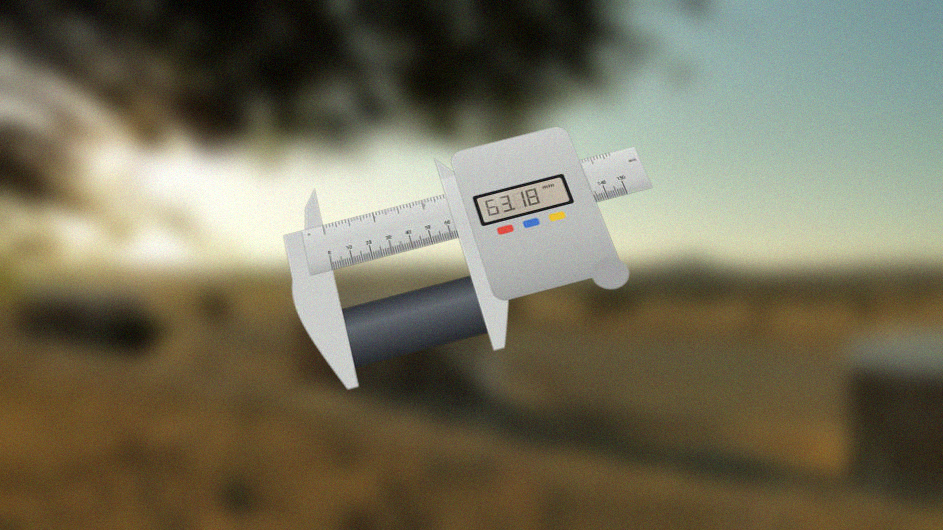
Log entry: 63.18 mm
